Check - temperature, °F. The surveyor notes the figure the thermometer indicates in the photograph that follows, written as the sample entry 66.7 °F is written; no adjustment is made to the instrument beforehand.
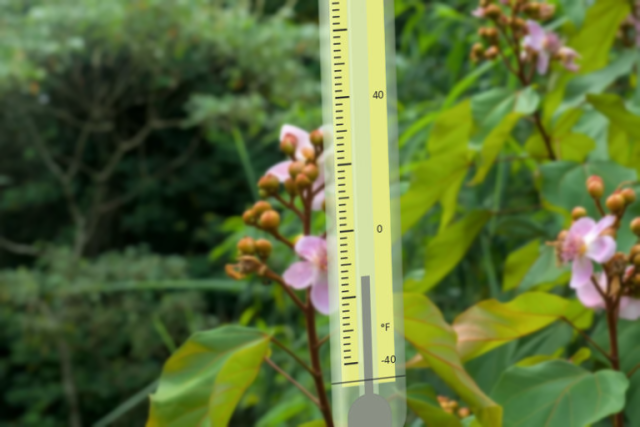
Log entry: -14 °F
